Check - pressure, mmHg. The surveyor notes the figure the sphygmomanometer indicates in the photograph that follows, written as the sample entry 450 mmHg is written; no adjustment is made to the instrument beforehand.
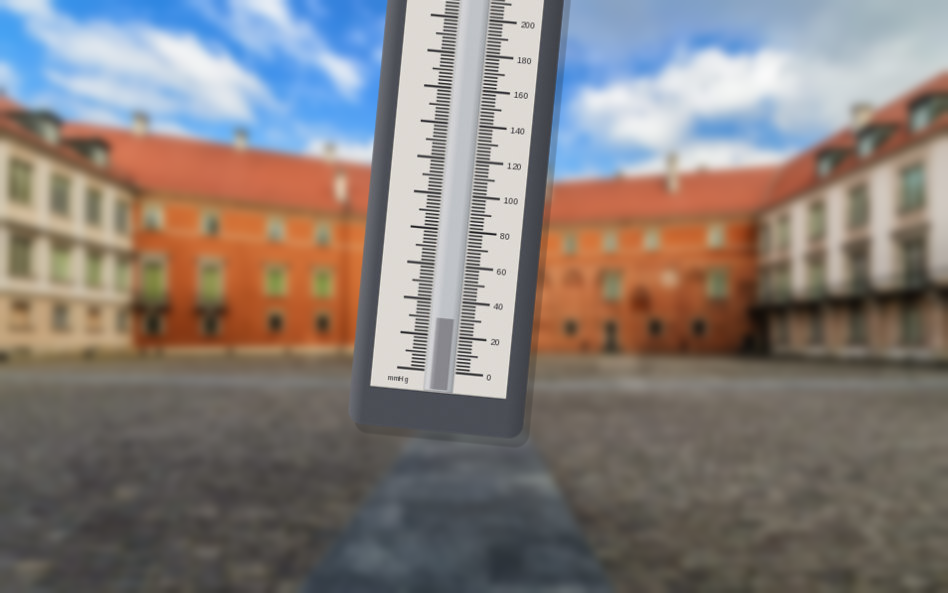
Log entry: 30 mmHg
